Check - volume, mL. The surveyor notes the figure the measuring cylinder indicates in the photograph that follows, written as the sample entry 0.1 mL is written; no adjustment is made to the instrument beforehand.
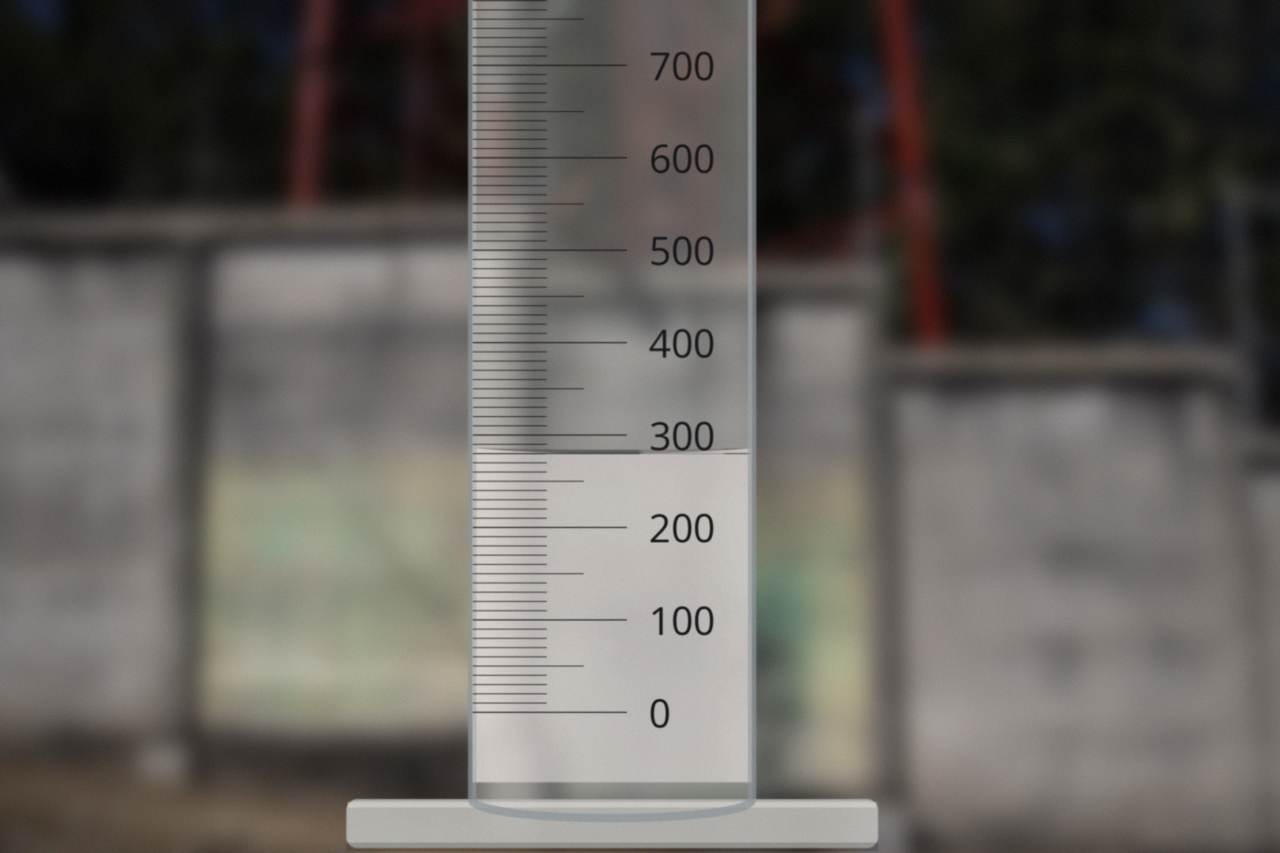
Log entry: 280 mL
